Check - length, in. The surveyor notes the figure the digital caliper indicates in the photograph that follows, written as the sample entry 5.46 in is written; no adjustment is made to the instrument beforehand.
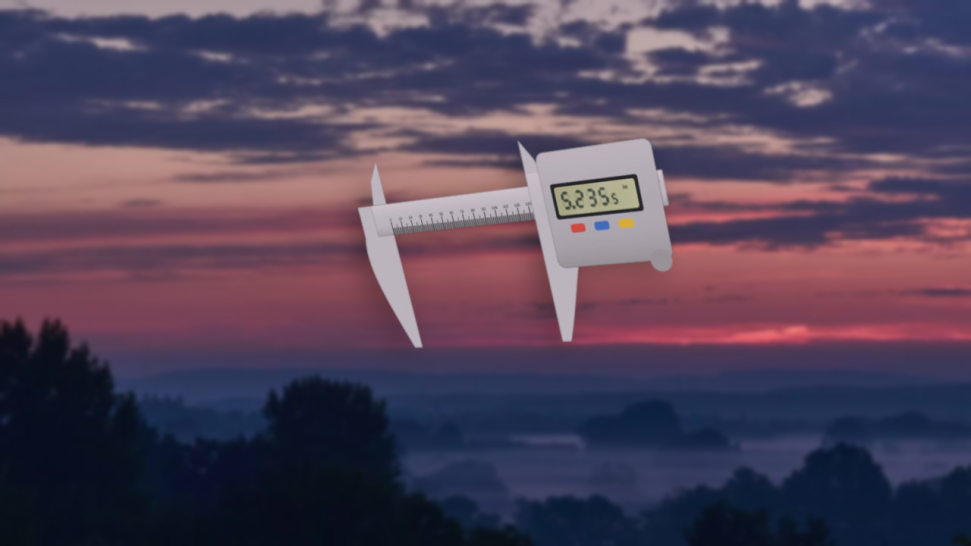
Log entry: 5.2355 in
